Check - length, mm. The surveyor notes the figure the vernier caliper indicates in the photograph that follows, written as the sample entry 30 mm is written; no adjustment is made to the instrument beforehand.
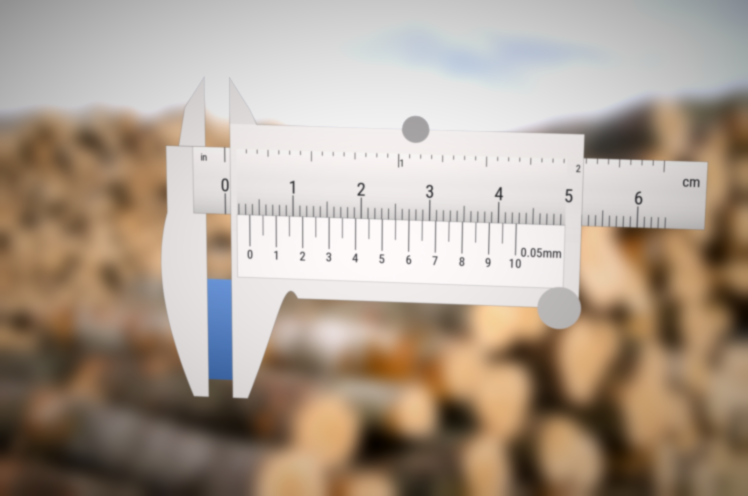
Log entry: 3.6 mm
